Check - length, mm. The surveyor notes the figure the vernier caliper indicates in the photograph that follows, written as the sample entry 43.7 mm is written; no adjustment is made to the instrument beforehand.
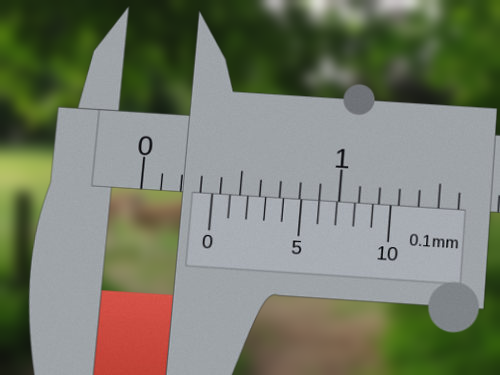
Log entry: 3.6 mm
